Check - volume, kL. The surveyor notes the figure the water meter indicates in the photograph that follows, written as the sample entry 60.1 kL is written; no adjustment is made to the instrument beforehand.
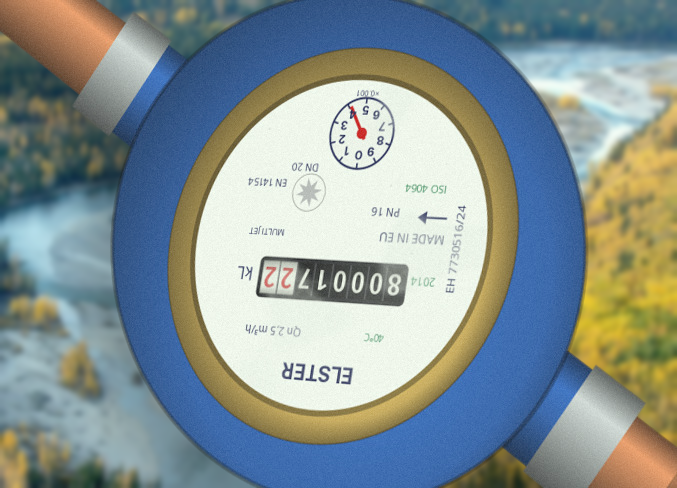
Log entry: 800017.224 kL
